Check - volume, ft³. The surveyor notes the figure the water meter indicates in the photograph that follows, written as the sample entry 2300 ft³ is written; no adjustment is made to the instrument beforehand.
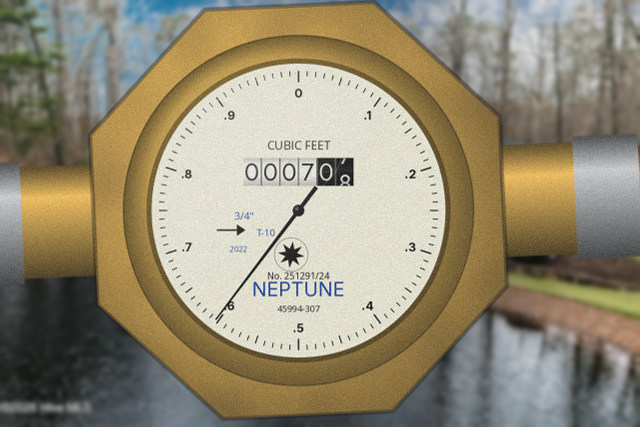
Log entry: 707.60 ft³
